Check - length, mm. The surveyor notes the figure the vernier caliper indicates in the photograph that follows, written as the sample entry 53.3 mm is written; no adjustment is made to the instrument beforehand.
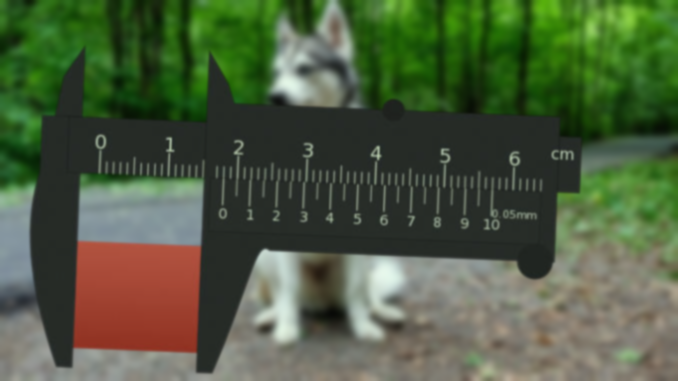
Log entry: 18.0 mm
